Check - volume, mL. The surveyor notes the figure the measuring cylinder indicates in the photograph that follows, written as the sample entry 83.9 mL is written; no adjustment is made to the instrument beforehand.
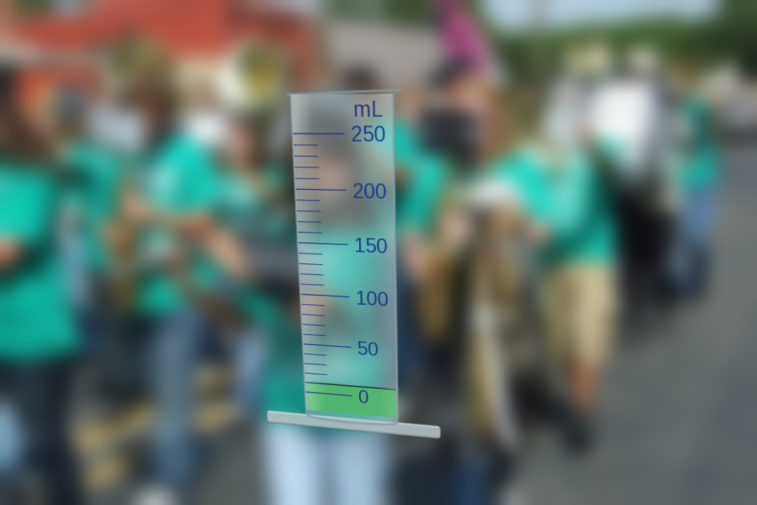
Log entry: 10 mL
